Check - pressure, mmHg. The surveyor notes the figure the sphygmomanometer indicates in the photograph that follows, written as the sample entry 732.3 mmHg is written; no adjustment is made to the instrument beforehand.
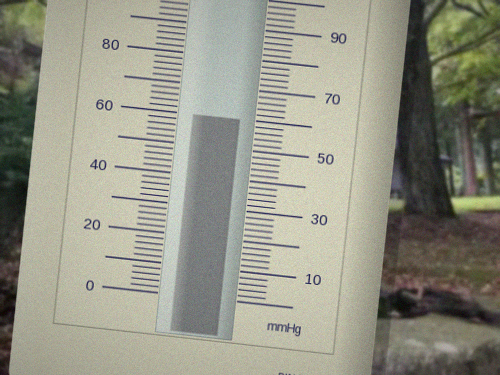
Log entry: 60 mmHg
